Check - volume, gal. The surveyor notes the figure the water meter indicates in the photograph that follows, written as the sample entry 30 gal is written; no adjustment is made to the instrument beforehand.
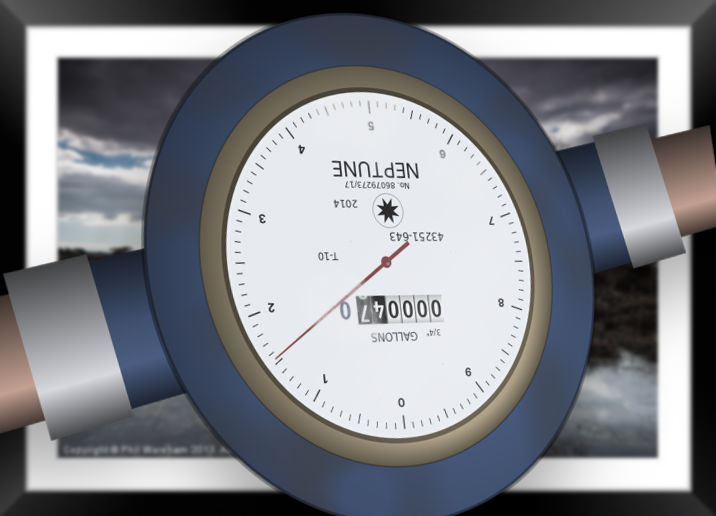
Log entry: 471.5 gal
